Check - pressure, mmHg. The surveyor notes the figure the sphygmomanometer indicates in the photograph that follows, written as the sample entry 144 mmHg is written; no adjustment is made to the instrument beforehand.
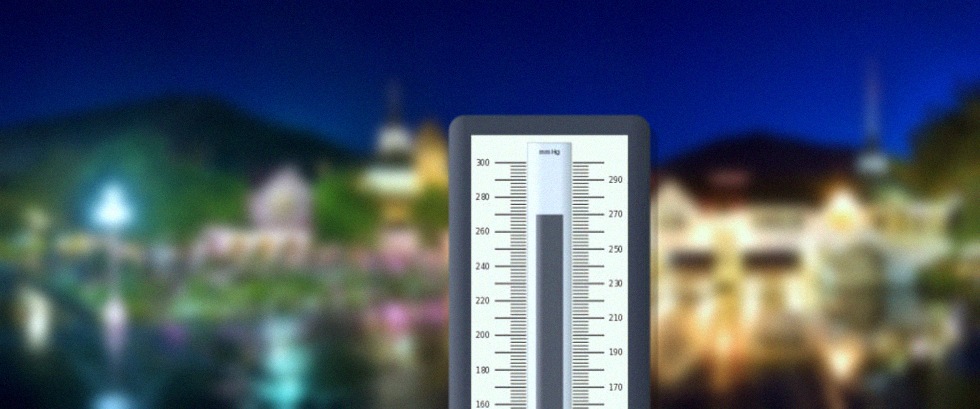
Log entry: 270 mmHg
